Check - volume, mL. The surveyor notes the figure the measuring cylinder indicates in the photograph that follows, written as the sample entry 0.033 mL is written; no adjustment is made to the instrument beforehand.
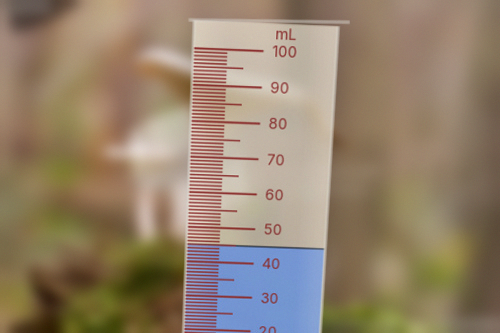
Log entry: 45 mL
